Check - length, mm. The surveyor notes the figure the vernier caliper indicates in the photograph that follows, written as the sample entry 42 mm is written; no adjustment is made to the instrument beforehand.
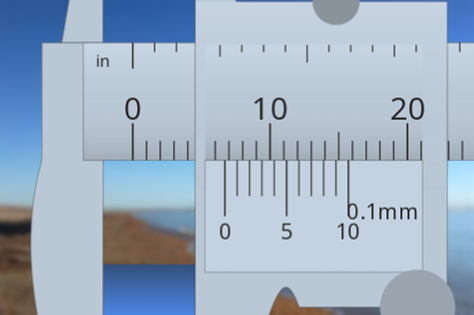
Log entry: 6.7 mm
